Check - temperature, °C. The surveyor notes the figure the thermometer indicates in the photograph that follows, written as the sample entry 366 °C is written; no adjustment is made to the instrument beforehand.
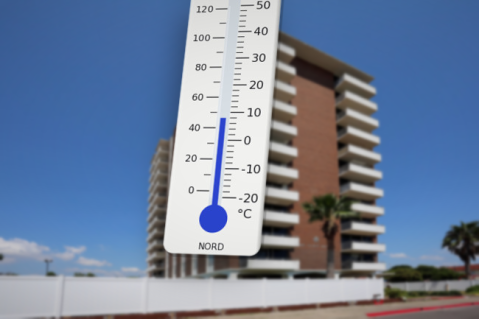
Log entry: 8 °C
